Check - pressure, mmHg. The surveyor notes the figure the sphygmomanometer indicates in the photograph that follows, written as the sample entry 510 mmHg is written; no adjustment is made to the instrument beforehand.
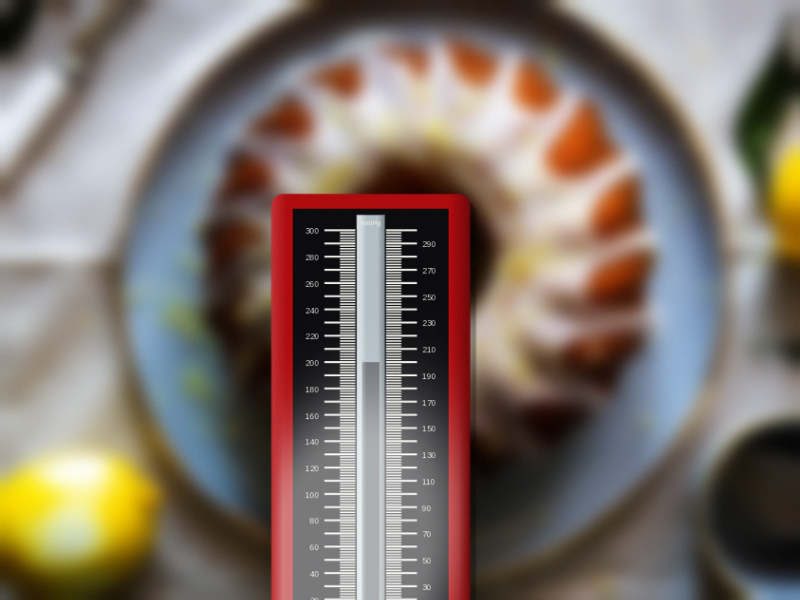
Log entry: 200 mmHg
